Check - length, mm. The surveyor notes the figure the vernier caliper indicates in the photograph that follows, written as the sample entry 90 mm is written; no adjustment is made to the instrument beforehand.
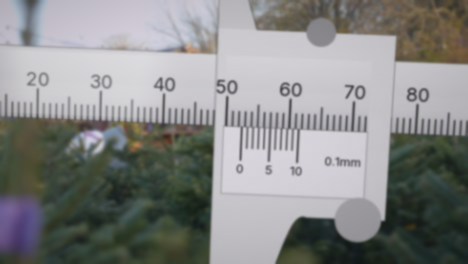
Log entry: 52.5 mm
